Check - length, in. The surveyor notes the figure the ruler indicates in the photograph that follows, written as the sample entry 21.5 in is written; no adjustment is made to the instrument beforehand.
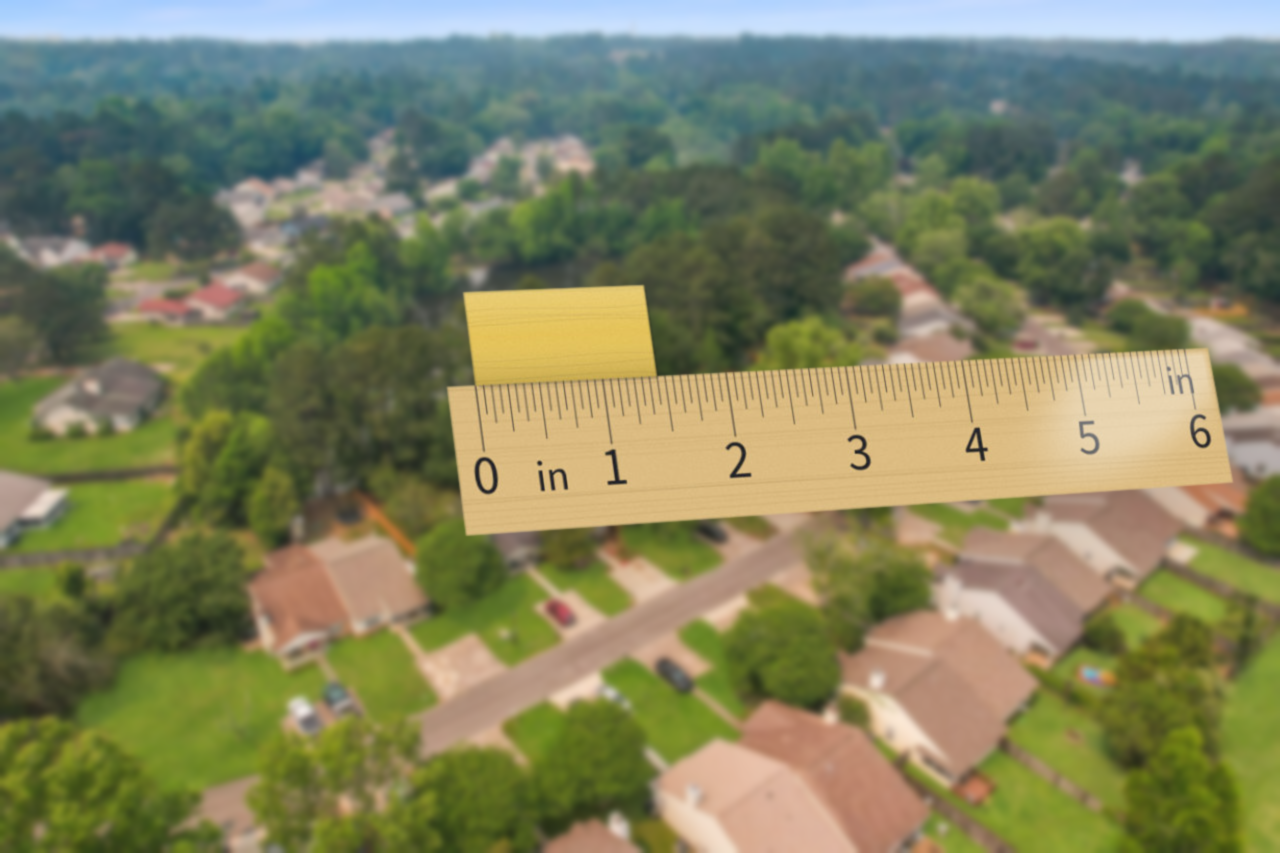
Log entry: 1.4375 in
